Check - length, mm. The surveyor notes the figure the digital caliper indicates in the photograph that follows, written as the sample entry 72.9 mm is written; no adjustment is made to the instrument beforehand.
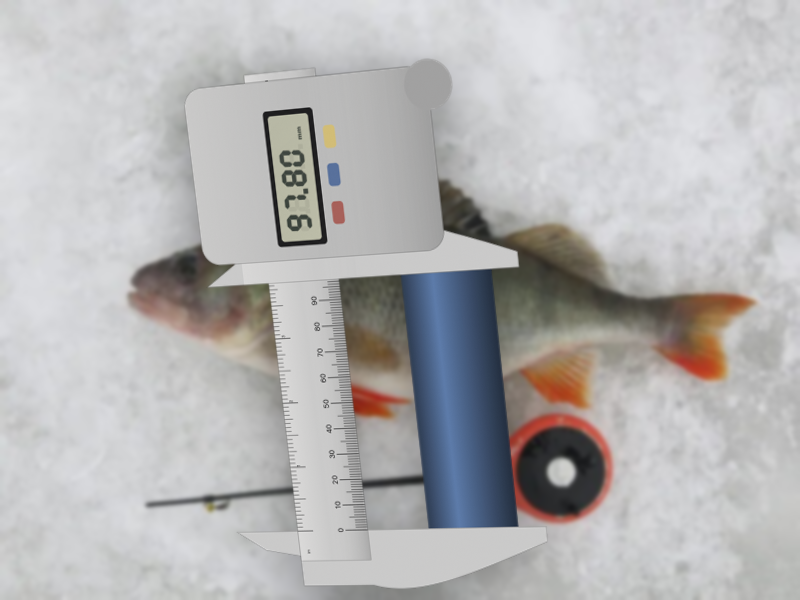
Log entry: 97.80 mm
